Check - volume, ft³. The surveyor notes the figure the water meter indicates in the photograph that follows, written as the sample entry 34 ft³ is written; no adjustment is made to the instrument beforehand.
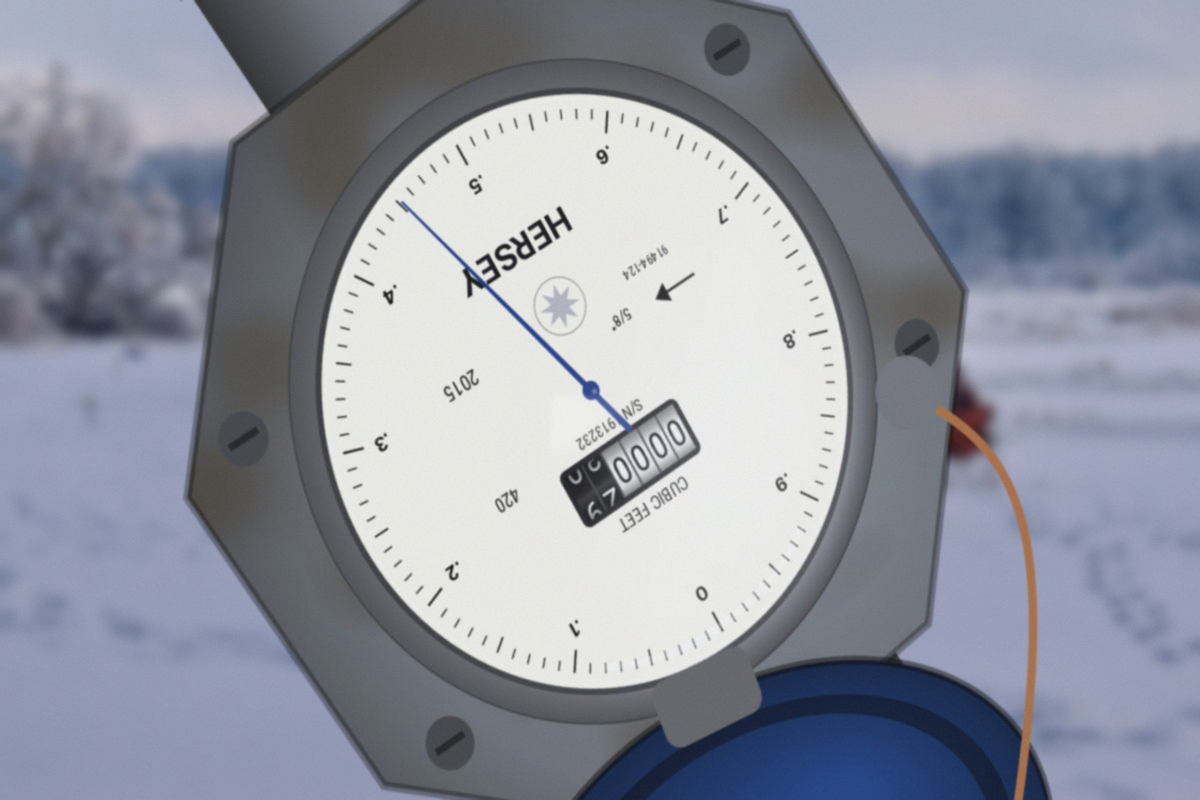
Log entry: 29.45 ft³
